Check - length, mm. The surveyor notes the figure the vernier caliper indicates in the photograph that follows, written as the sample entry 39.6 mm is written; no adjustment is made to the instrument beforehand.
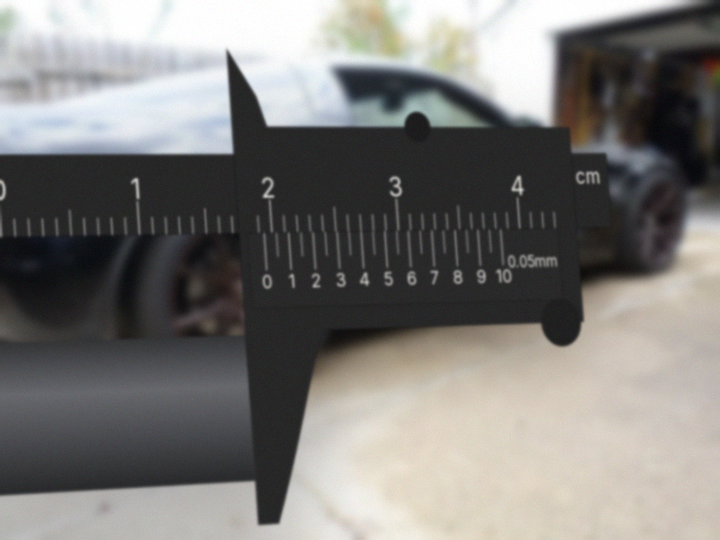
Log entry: 19.4 mm
